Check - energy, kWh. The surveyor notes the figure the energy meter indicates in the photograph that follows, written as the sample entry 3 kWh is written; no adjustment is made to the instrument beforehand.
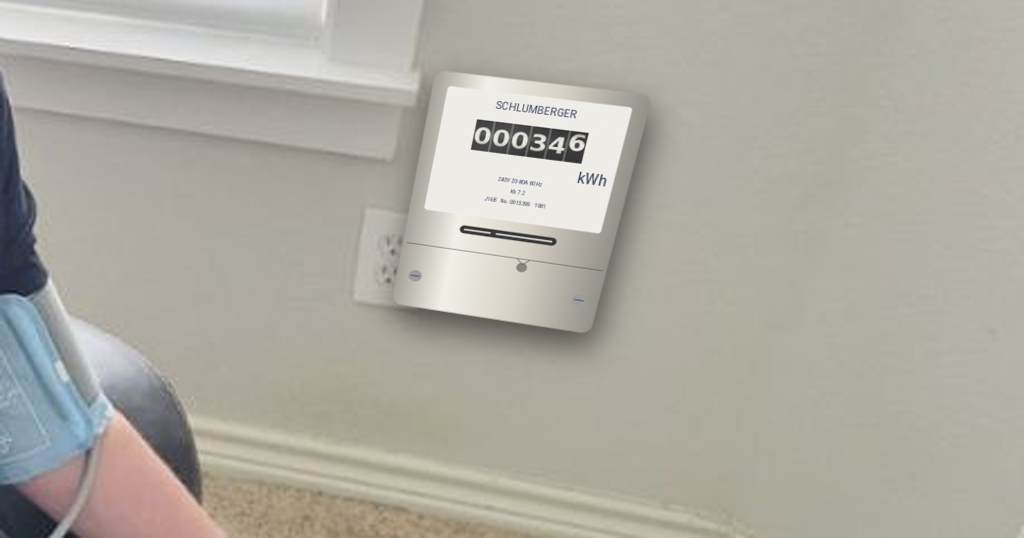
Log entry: 346 kWh
